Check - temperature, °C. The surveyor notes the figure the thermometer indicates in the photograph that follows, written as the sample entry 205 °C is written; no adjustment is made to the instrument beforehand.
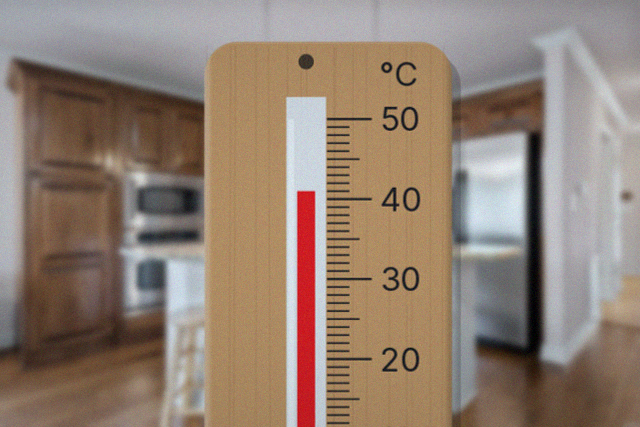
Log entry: 41 °C
